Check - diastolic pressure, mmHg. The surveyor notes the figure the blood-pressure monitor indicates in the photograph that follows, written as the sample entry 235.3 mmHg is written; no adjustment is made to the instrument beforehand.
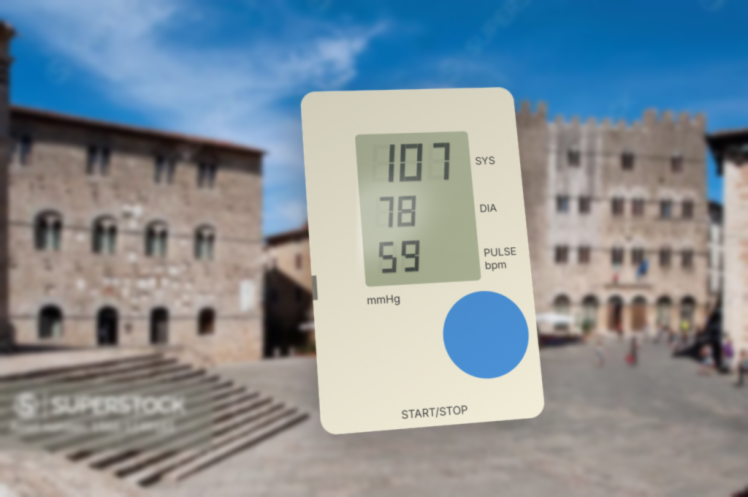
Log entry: 78 mmHg
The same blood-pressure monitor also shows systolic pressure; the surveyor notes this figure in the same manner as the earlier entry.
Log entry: 107 mmHg
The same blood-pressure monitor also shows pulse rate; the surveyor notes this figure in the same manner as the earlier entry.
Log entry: 59 bpm
